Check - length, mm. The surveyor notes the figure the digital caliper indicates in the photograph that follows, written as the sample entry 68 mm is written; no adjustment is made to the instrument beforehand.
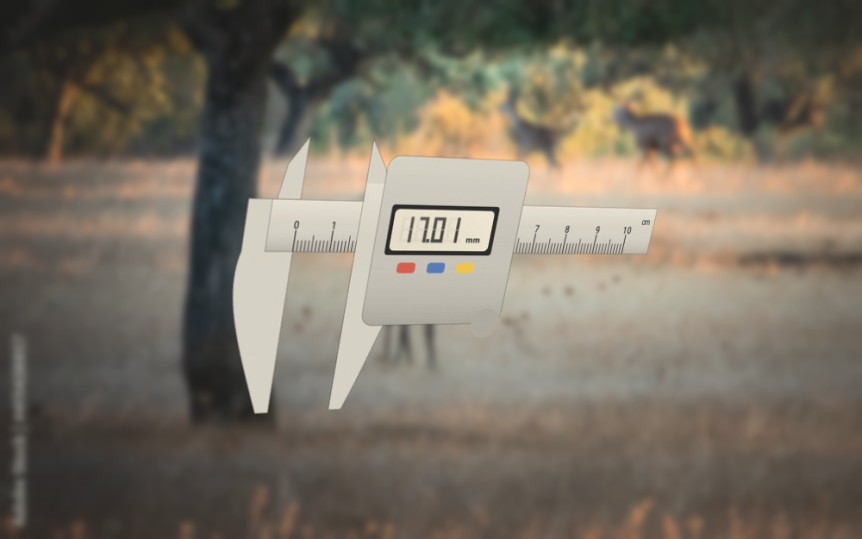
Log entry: 17.01 mm
